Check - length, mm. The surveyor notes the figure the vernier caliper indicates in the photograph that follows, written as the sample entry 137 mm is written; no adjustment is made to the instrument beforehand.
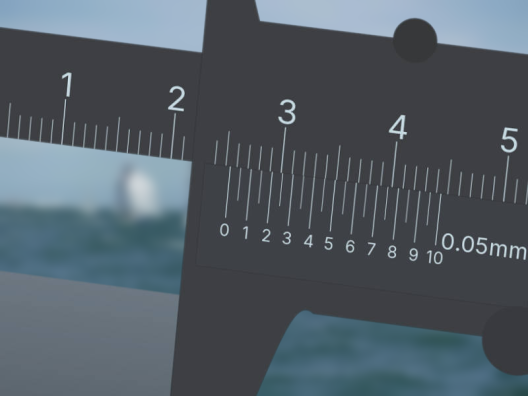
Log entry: 25.4 mm
